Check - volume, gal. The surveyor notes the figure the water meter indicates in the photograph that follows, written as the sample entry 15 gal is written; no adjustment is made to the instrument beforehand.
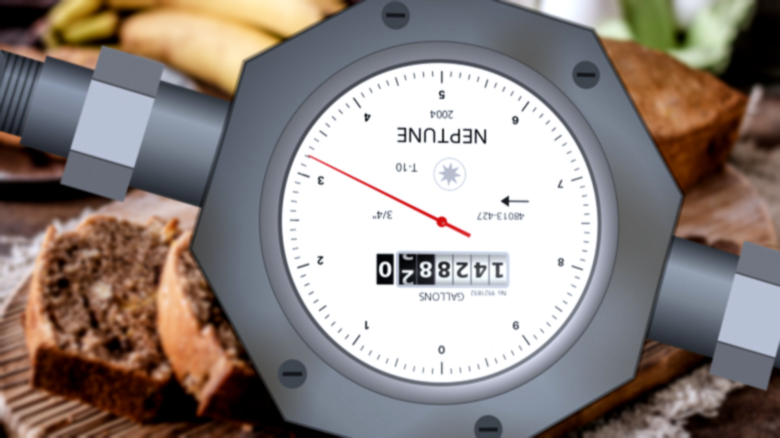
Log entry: 1428823.2 gal
